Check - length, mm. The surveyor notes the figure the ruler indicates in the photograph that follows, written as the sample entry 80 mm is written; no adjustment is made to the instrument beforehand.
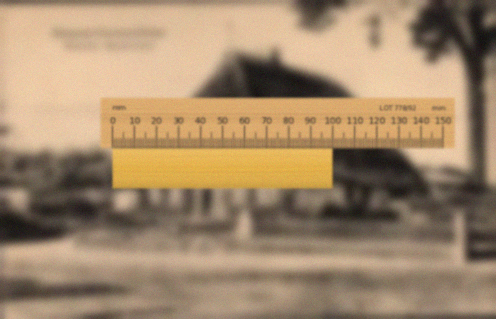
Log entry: 100 mm
